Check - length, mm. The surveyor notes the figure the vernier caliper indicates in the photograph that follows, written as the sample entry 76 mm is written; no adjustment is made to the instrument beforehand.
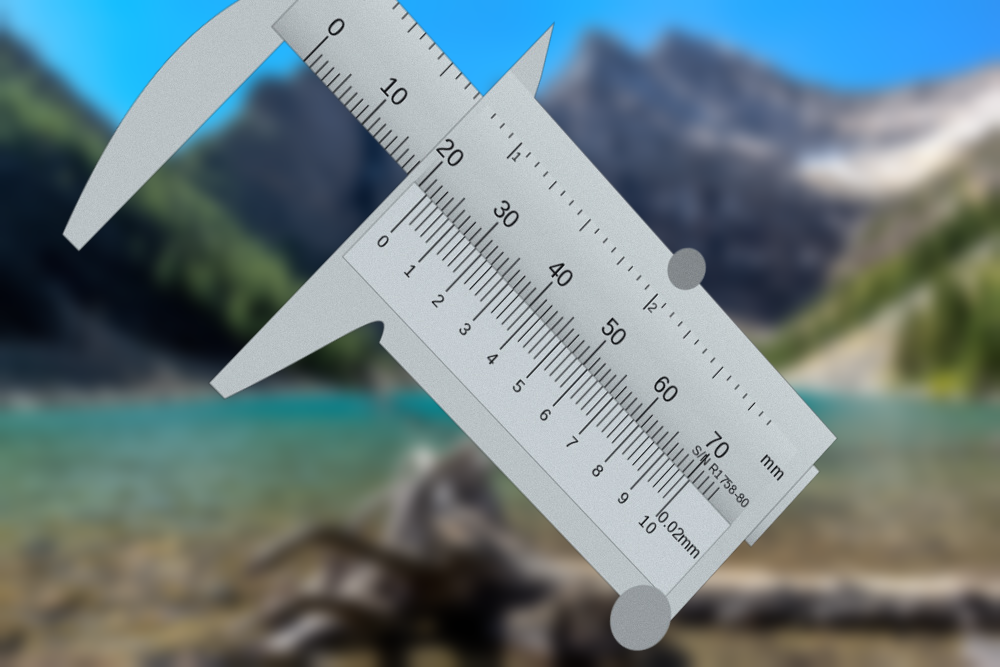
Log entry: 21.4 mm
